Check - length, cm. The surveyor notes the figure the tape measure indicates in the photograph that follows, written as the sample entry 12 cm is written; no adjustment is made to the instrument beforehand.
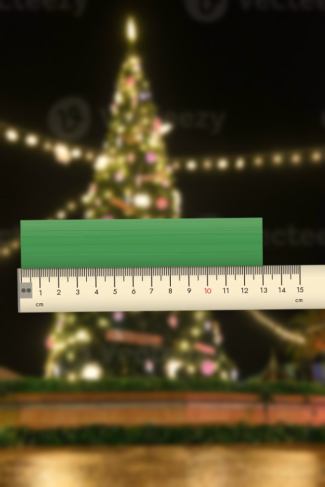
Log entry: 13 cm
